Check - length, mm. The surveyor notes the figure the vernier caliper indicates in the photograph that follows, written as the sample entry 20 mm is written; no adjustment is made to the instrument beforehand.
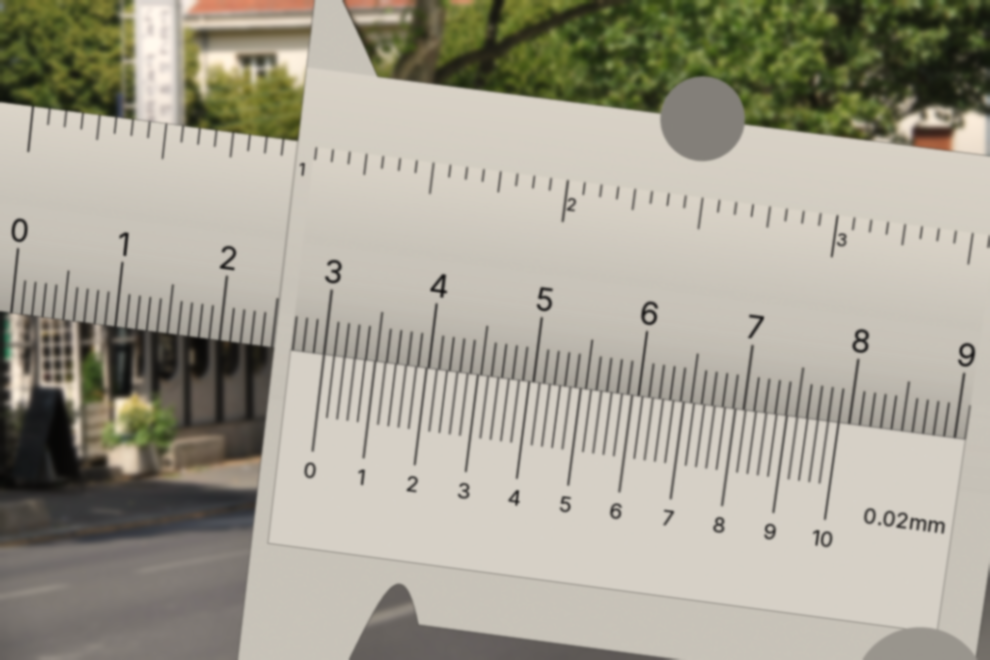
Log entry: 30.0 mm
